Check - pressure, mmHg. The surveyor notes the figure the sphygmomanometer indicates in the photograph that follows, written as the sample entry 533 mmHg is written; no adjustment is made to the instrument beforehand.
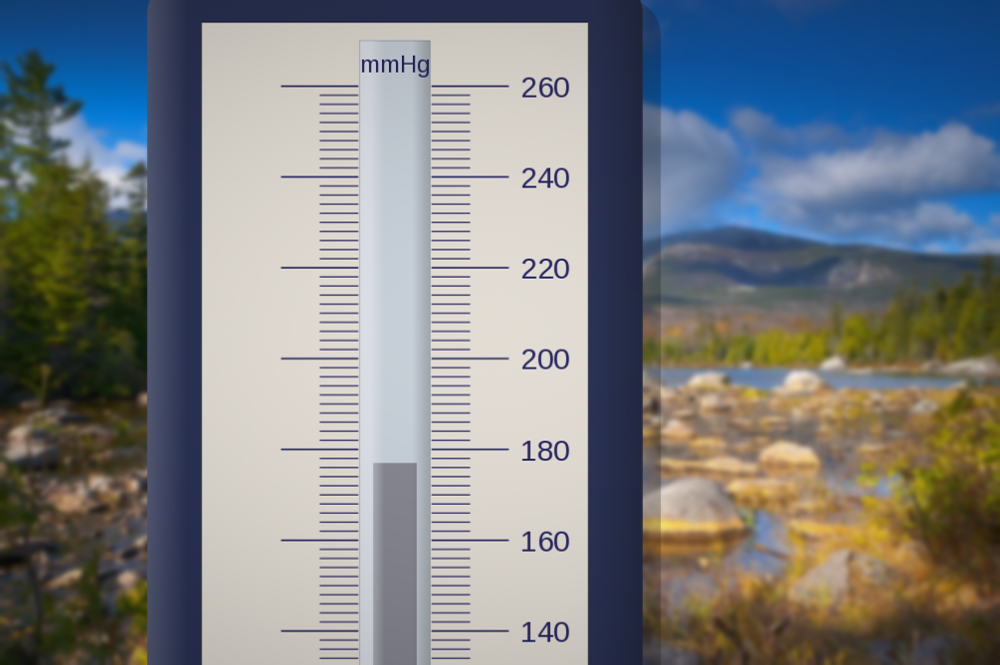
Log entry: 177 mmHg
